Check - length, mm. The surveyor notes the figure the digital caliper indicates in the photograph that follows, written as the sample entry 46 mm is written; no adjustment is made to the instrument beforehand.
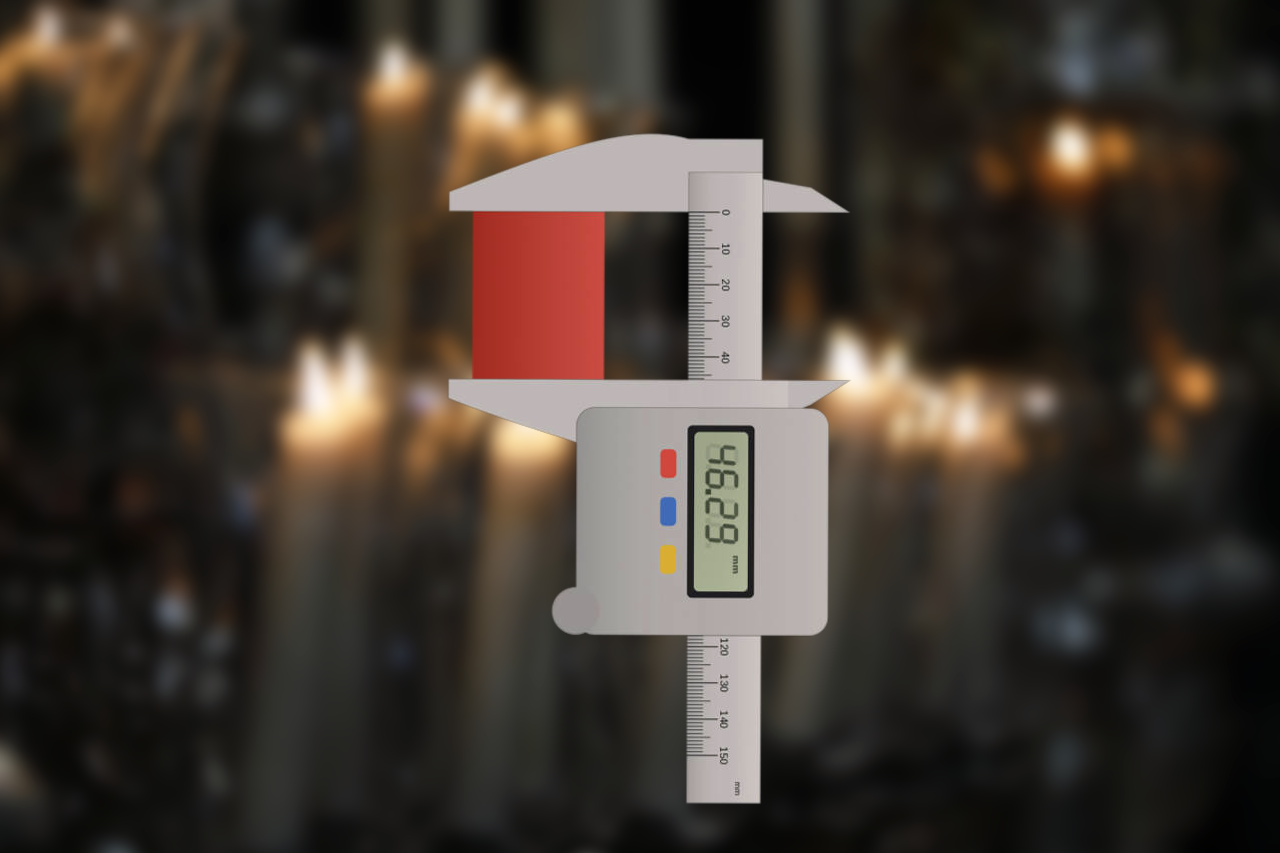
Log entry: 46.29 mm
